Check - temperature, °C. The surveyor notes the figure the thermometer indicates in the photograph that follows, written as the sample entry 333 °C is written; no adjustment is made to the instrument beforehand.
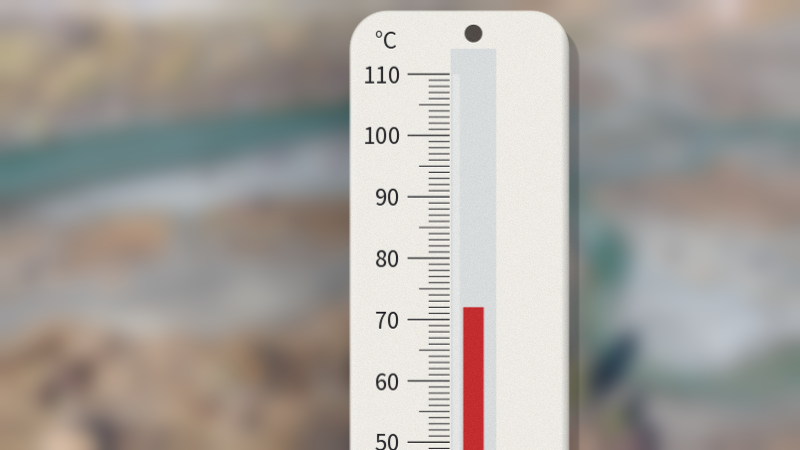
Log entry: 72 °C
